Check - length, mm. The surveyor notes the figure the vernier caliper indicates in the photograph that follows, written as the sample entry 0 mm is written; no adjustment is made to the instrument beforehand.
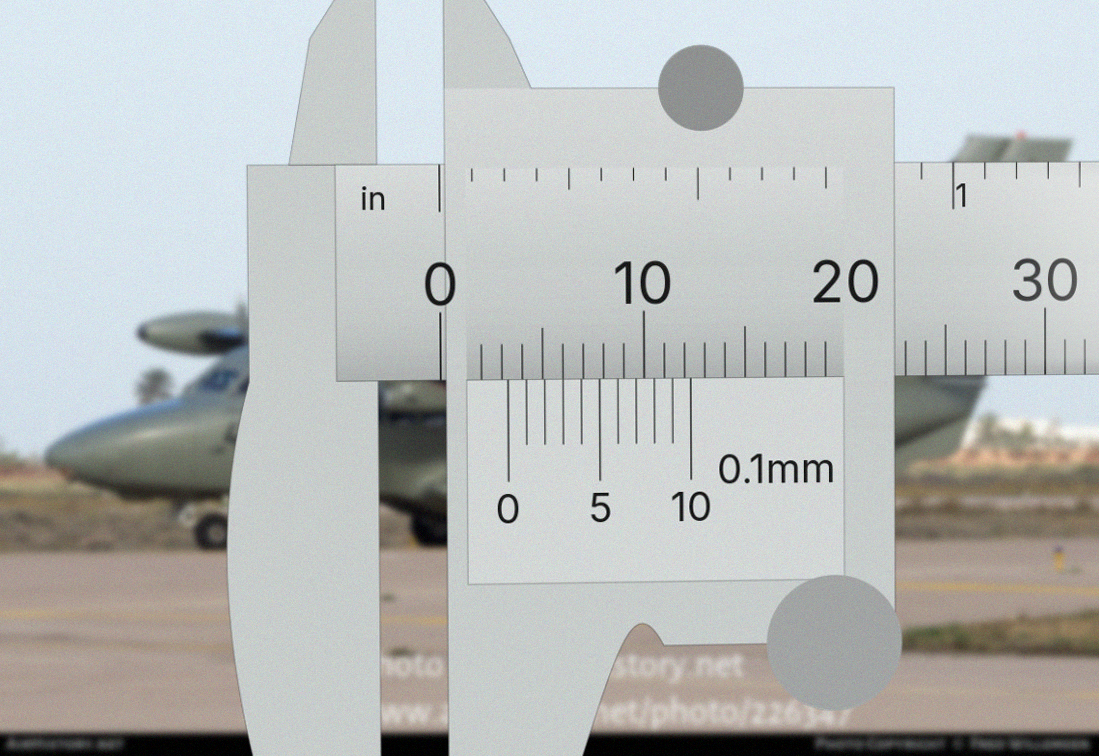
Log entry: 3.3 mm
